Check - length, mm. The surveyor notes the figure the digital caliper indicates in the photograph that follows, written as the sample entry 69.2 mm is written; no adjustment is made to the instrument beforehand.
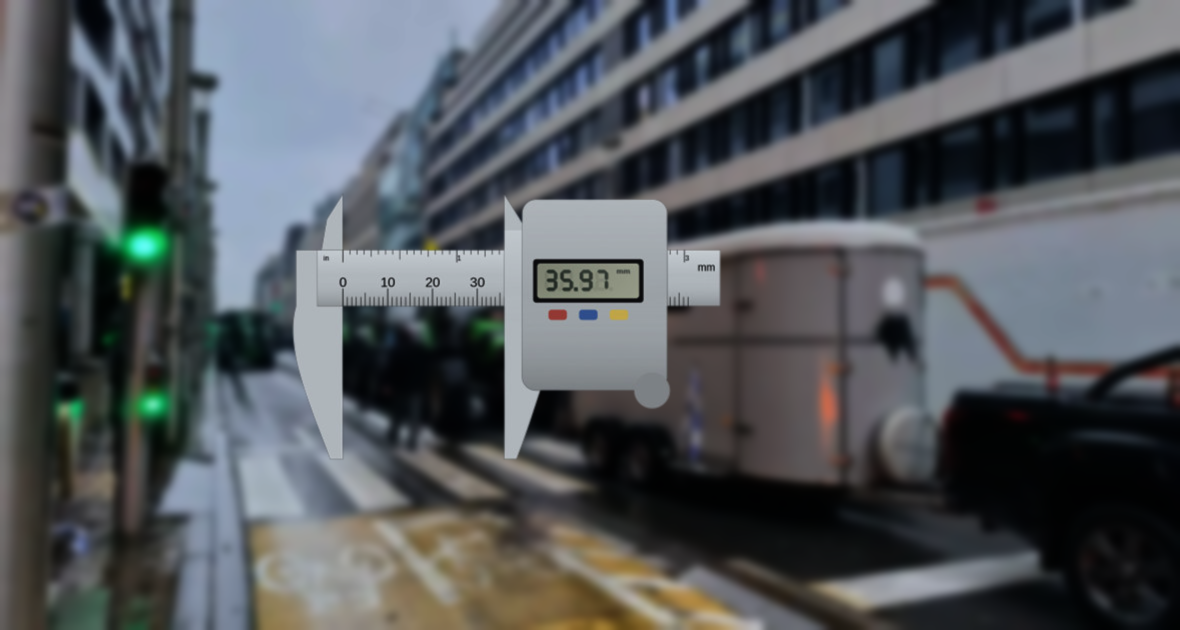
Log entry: 35.97 mm
